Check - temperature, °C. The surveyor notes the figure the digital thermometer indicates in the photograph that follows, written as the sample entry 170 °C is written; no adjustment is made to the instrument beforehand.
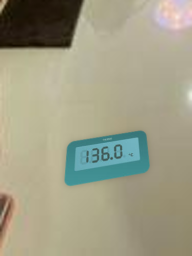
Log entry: 136.0 °C
